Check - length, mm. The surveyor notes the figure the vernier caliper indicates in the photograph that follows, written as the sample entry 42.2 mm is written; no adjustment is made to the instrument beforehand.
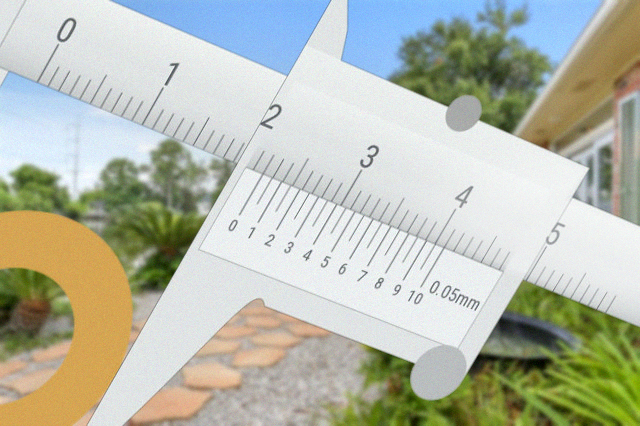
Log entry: 22.0 mm
